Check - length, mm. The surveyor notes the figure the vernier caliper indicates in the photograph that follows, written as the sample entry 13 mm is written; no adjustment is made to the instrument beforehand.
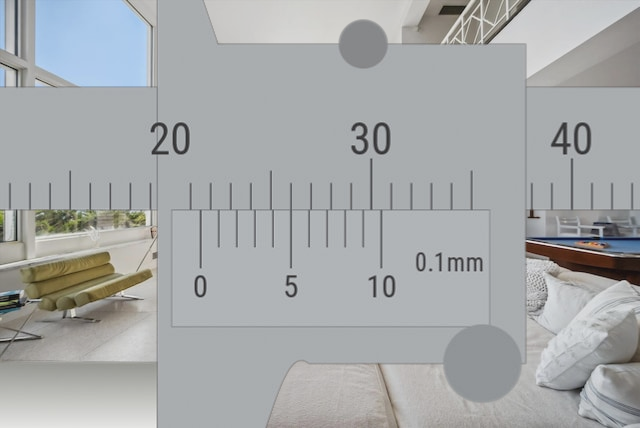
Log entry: 21.5 mm
